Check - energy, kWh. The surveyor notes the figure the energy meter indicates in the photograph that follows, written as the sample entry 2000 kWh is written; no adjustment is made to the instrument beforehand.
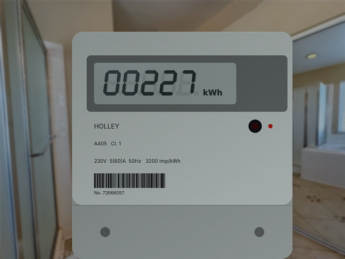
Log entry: 227 kWh
